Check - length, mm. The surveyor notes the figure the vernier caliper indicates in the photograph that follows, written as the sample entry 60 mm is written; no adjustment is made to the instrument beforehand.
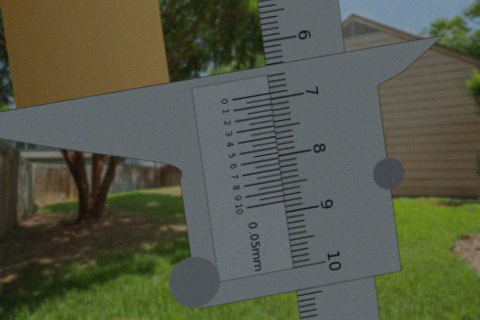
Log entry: 69.0 mm
